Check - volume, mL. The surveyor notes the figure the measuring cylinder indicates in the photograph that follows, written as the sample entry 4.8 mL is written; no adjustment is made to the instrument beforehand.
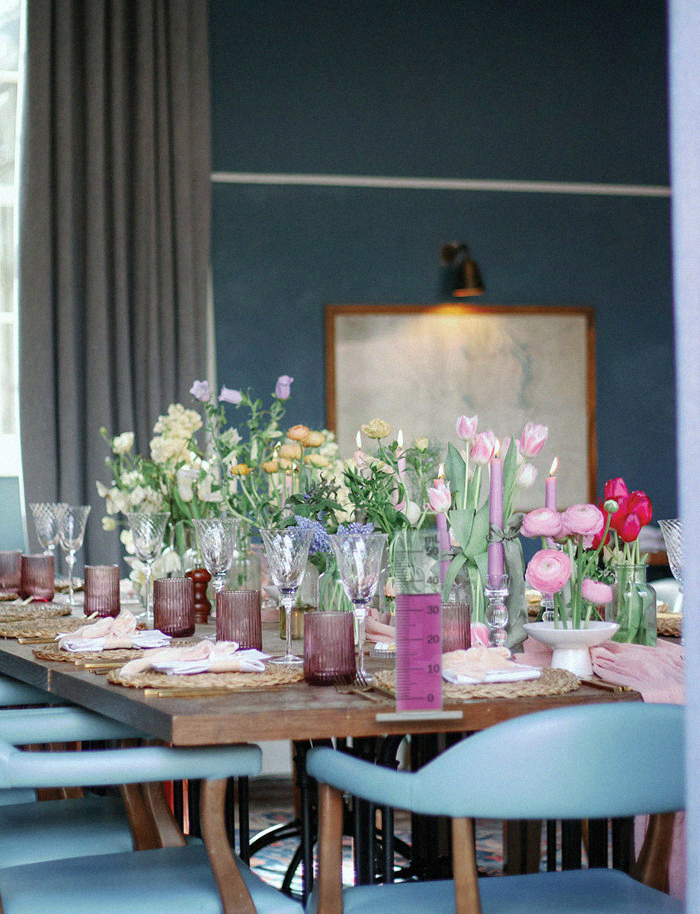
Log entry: 35 mL
